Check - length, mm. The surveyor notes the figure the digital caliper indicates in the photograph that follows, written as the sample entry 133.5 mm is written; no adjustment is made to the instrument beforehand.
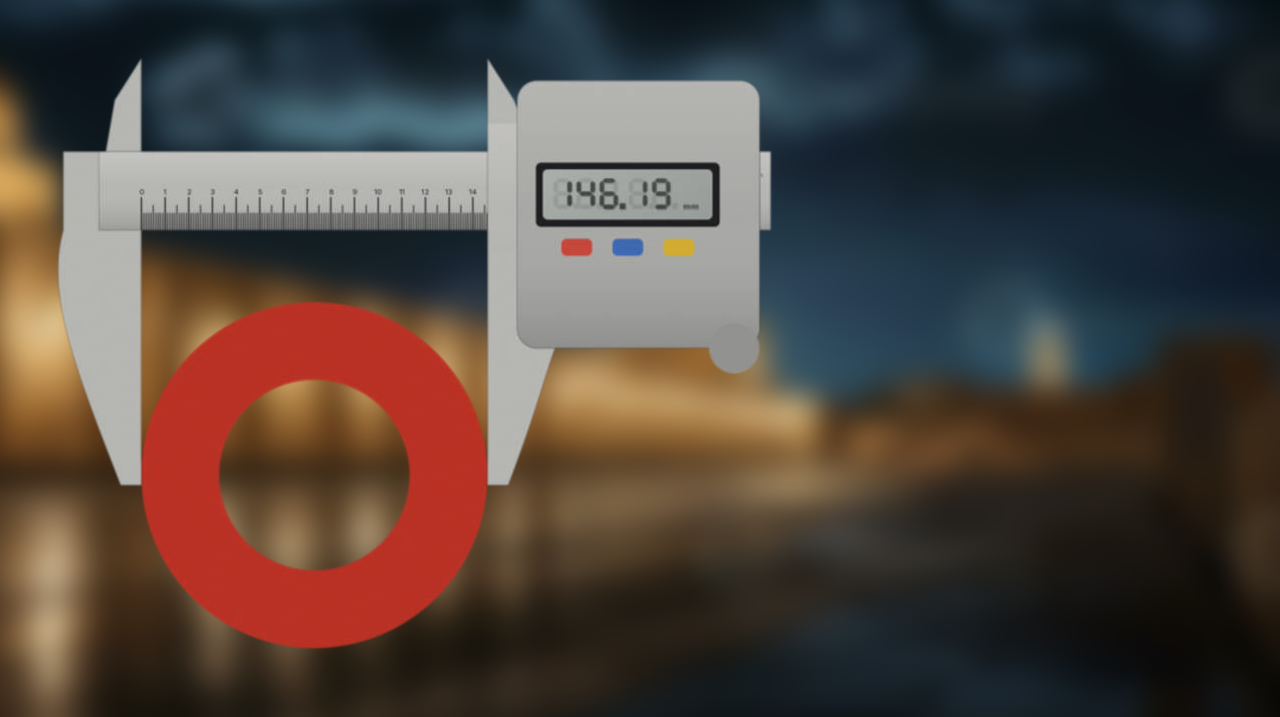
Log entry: 146.19 mm
